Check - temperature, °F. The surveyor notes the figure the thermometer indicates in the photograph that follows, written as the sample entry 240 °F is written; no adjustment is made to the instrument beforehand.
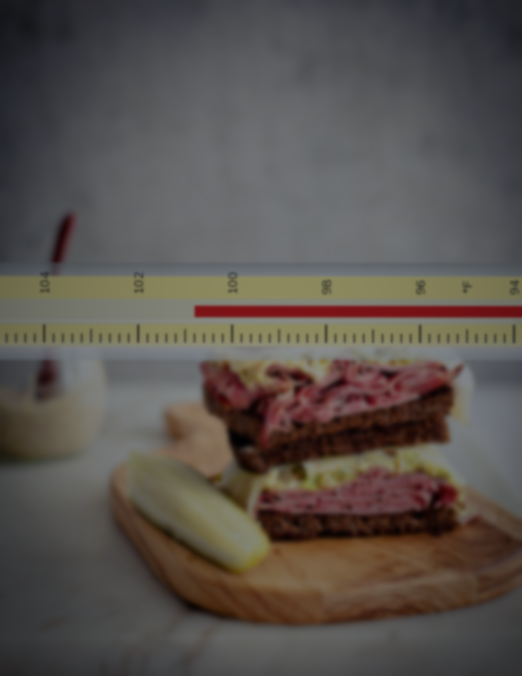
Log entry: 100.8 °F
